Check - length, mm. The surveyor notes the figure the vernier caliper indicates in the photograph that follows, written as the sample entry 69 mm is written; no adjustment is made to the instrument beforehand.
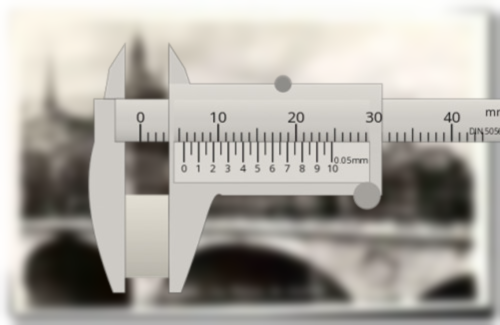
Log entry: 5.6 mm
